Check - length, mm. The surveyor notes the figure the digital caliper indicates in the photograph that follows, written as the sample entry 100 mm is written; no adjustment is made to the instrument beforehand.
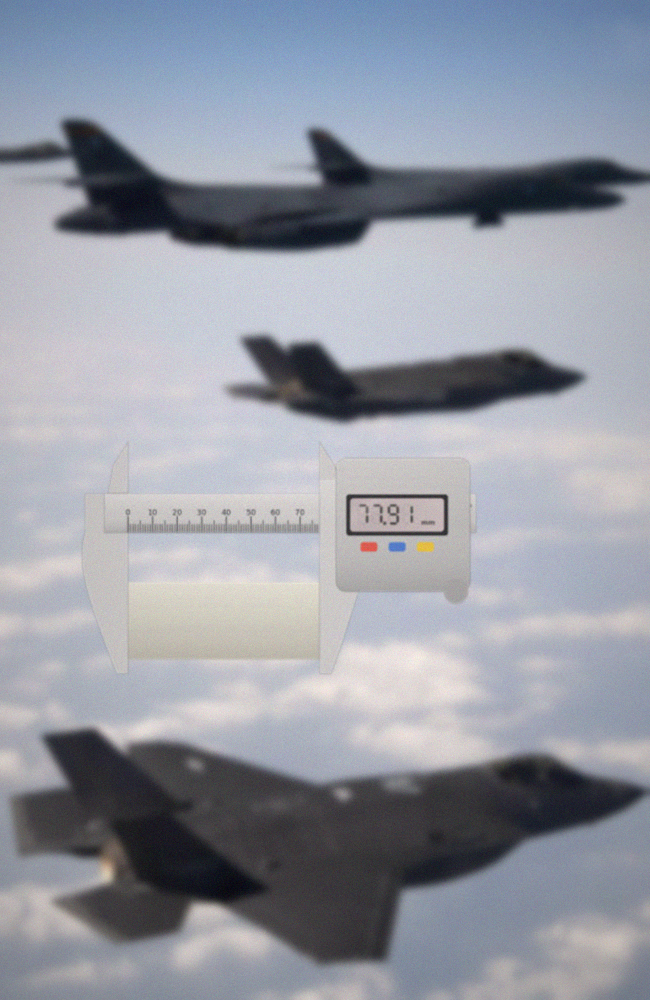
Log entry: 77.91 mm
